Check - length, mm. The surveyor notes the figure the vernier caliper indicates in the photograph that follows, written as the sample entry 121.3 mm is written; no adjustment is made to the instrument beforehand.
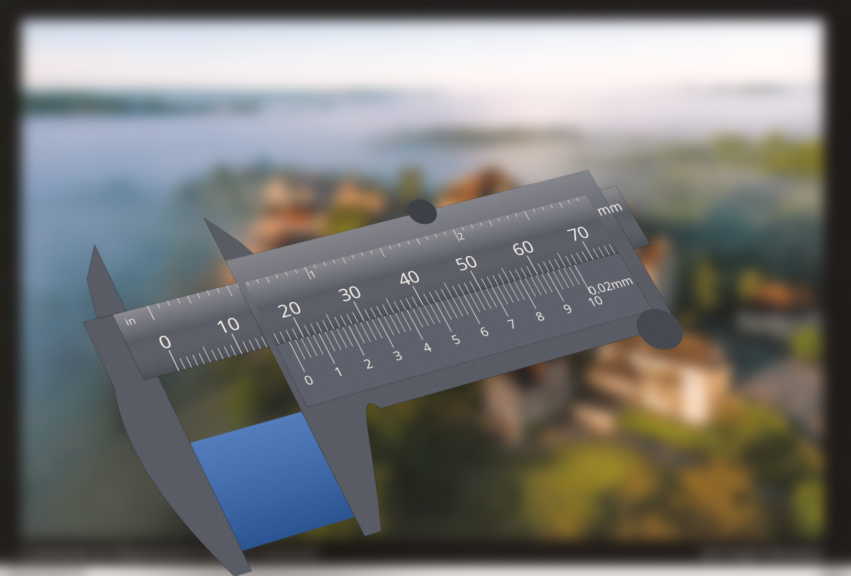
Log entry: 17.6 mm
